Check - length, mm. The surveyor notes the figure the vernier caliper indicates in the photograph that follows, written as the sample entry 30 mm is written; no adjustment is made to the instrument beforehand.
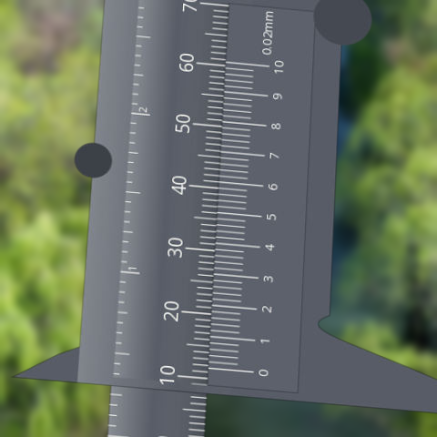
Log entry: 11.6 mm
